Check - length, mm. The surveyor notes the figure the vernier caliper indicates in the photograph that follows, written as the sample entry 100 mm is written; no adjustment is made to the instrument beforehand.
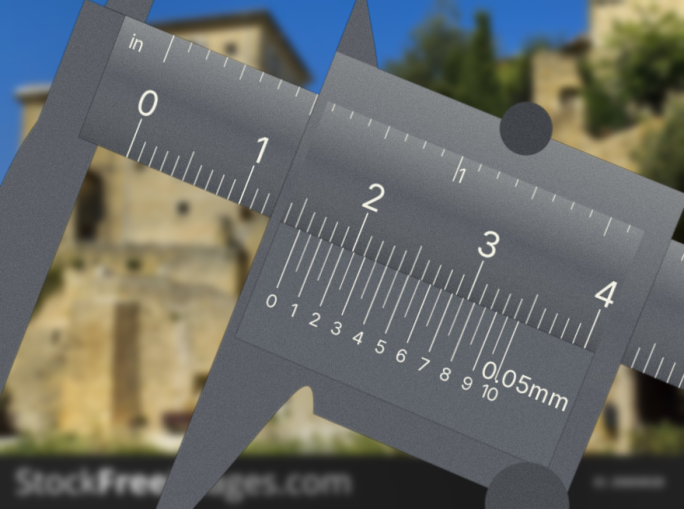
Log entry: 15.4 mm
